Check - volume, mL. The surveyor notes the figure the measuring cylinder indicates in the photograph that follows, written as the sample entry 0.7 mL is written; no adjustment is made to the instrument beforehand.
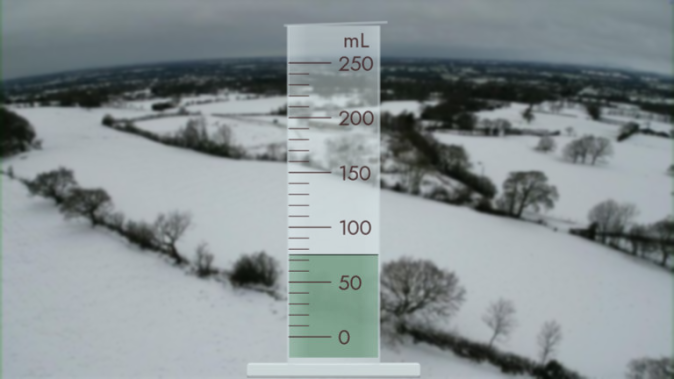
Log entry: 75 mL
